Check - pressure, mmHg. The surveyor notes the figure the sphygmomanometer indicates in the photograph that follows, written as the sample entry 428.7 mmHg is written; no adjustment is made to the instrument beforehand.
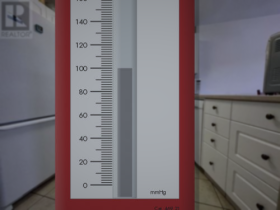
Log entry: 100 mmHg
